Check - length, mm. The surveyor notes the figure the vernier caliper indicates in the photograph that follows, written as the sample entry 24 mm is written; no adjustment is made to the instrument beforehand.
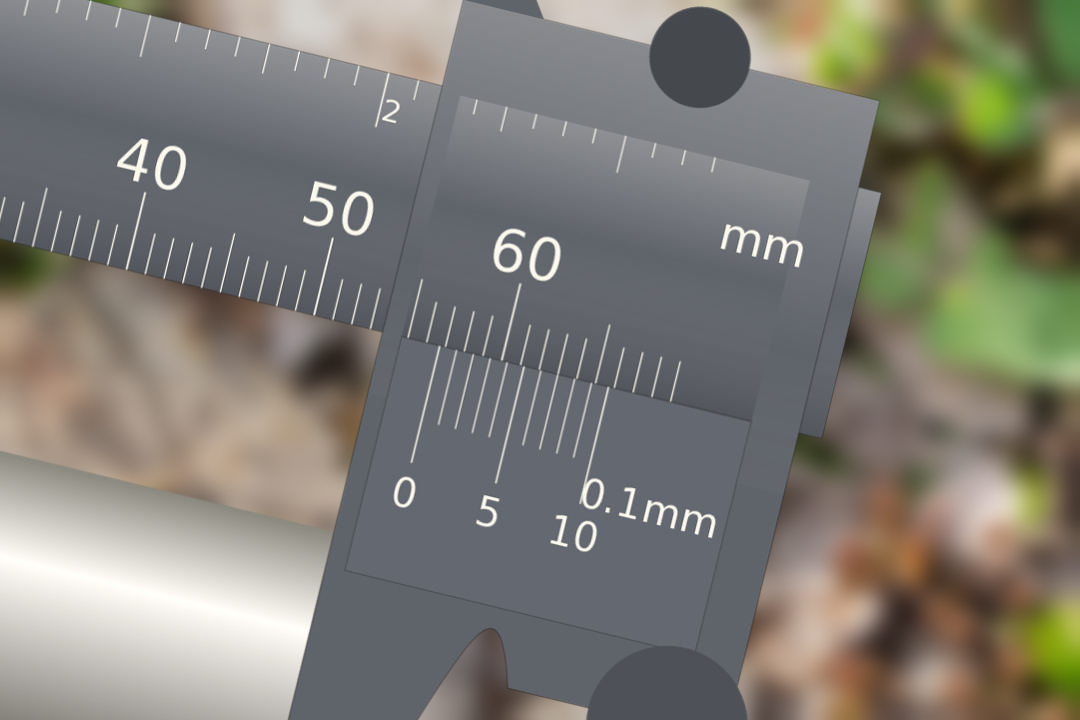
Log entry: 56.7 mm
